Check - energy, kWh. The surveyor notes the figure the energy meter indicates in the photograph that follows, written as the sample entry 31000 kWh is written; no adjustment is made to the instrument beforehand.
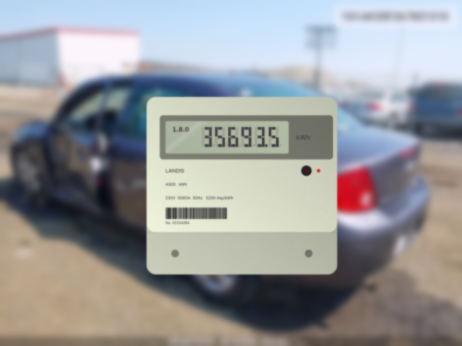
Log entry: 35693.5 kWh
